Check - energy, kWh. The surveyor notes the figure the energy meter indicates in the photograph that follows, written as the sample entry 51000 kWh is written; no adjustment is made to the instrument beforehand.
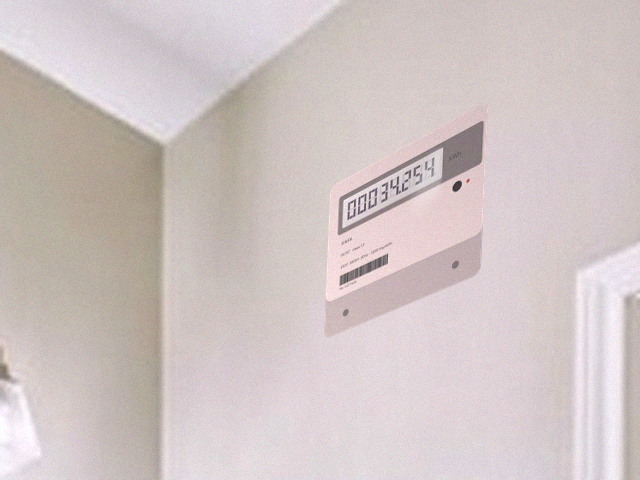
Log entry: 34.254 kWh
